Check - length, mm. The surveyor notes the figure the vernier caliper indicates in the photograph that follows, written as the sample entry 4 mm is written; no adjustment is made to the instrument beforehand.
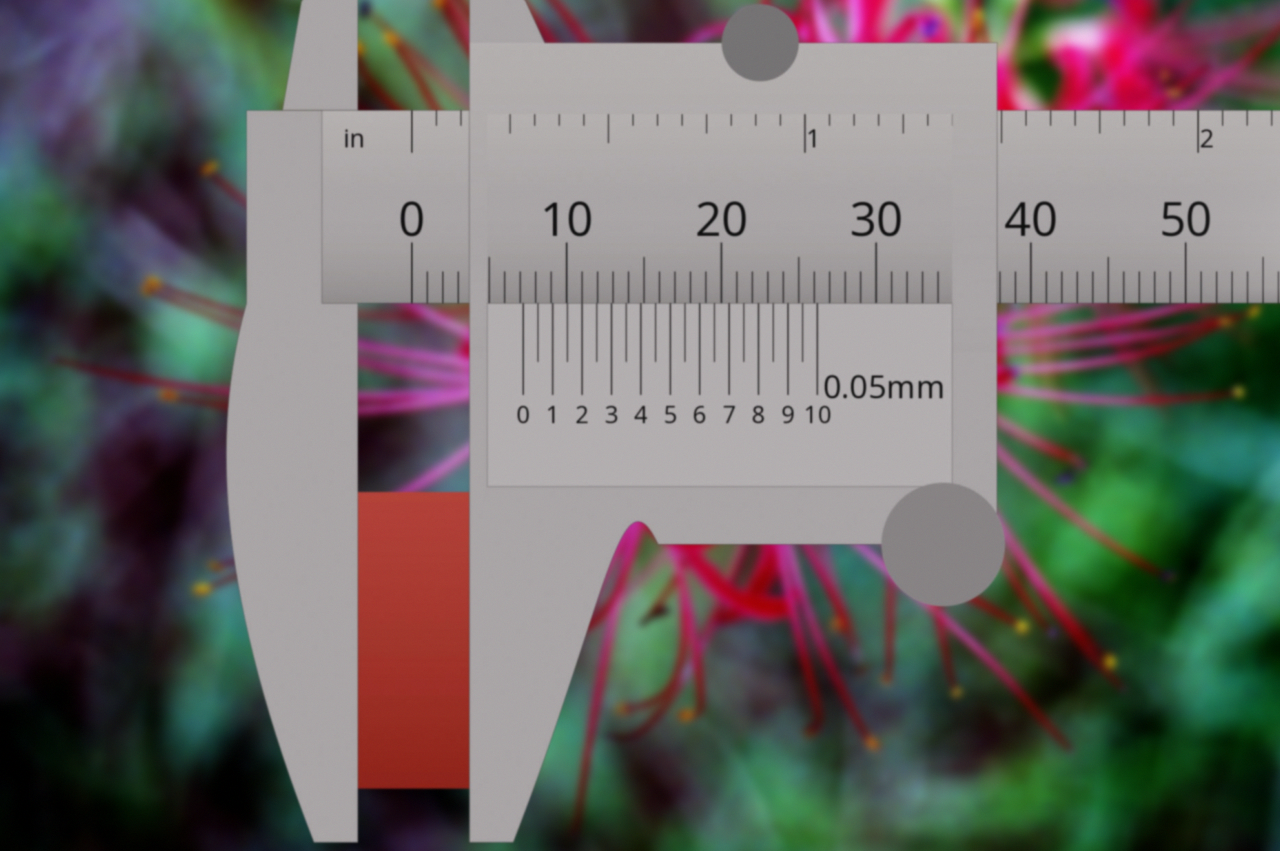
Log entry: 7.2 mm
